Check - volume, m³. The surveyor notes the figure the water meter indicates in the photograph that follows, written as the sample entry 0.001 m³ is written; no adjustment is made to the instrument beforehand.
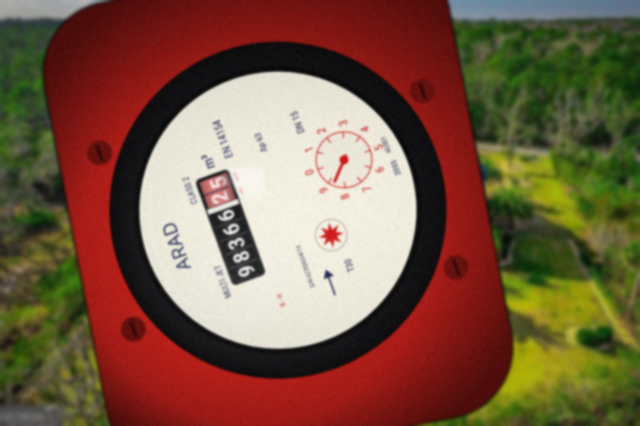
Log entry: 98366.248 m³
